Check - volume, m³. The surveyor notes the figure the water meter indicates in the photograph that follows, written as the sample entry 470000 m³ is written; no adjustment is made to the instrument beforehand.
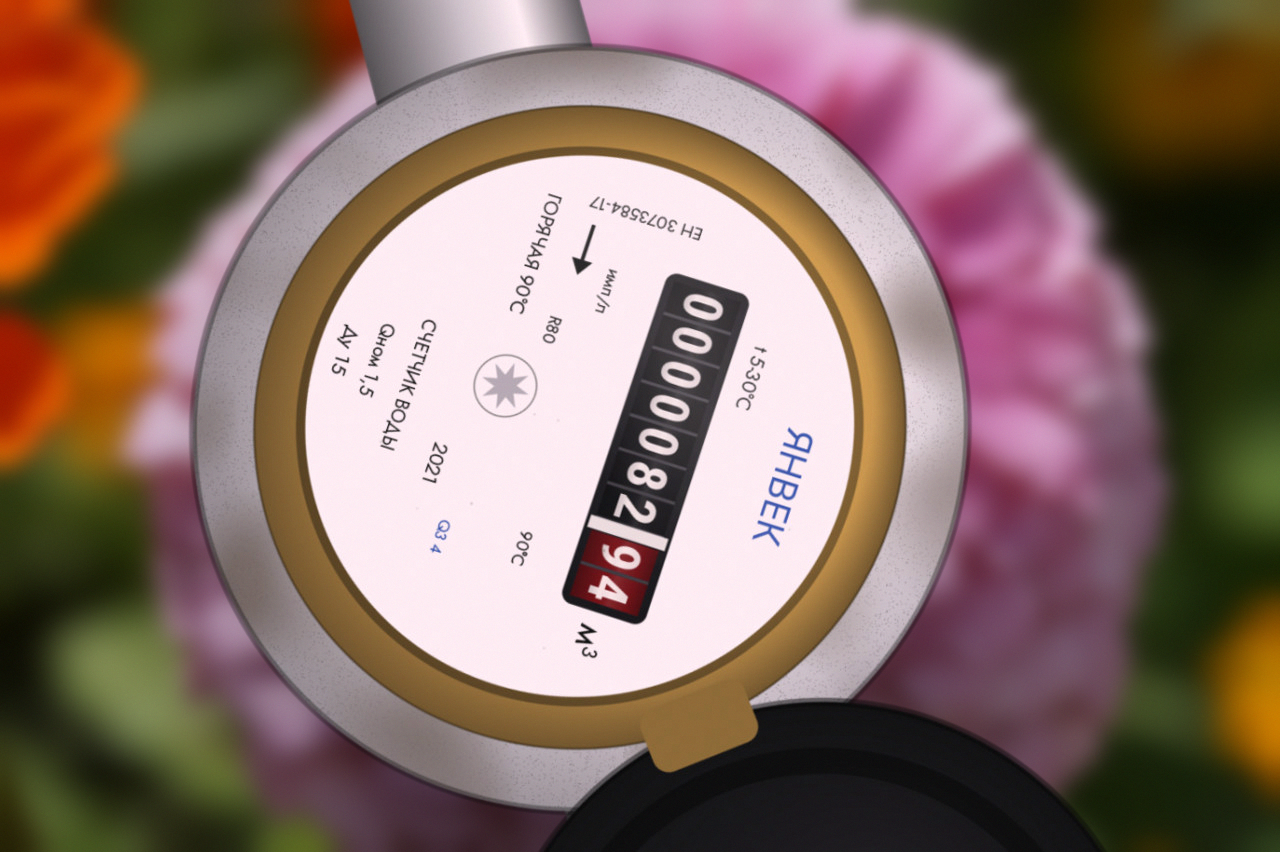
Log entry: 82.94 m³
